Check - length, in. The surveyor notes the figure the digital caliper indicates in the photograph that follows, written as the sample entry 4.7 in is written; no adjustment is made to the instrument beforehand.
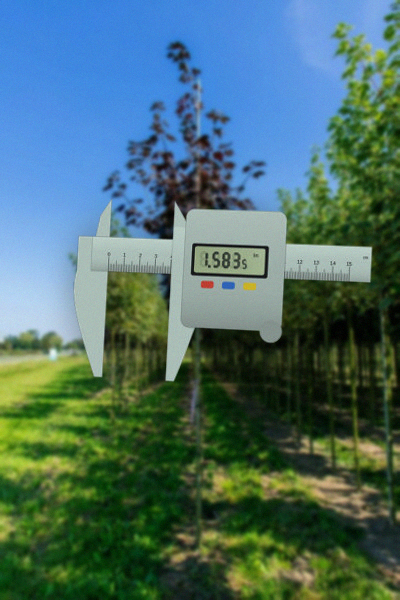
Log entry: 1.5835 in
